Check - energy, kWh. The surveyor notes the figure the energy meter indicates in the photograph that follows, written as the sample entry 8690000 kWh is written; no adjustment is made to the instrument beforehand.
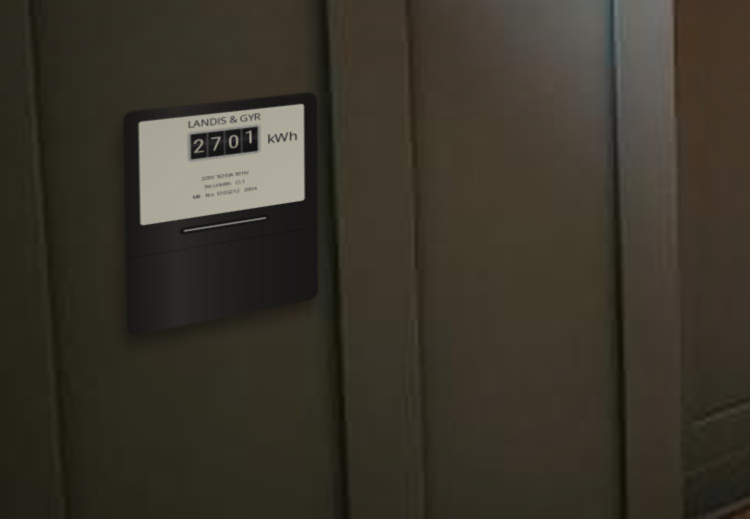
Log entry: 2701 kWh
